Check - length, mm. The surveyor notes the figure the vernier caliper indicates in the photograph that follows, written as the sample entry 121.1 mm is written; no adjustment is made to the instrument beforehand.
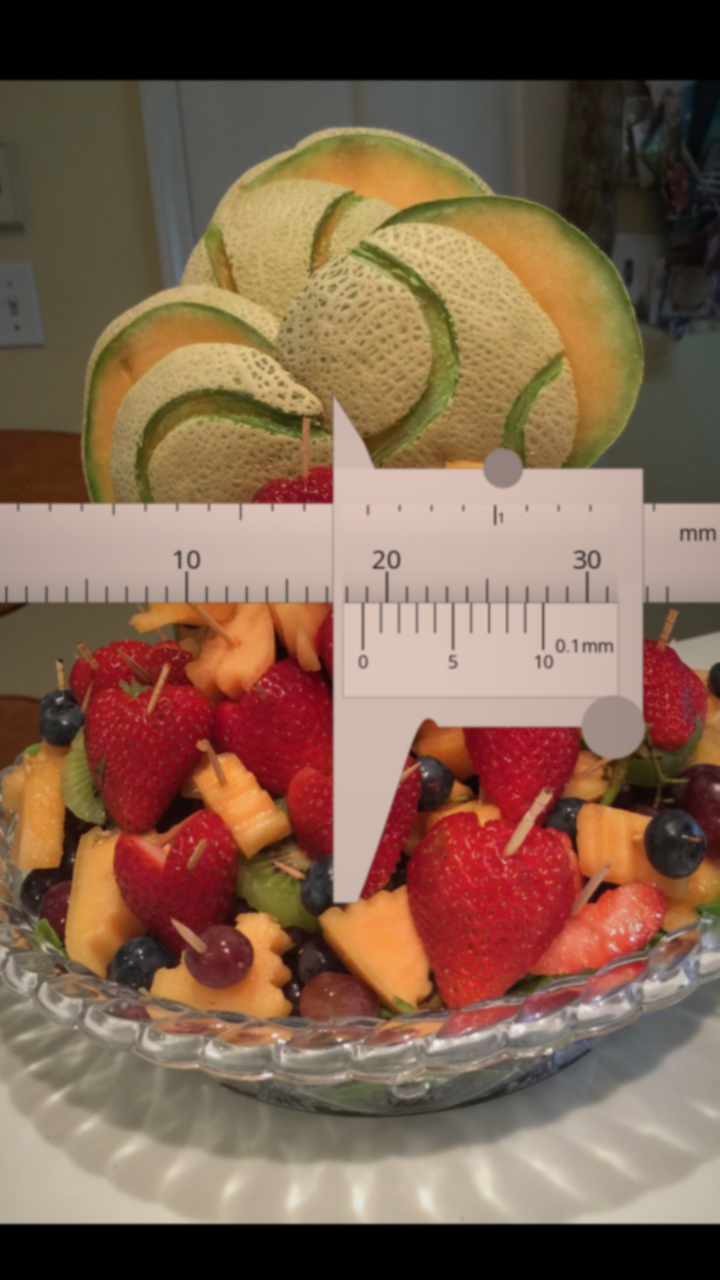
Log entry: 18.8 mm
